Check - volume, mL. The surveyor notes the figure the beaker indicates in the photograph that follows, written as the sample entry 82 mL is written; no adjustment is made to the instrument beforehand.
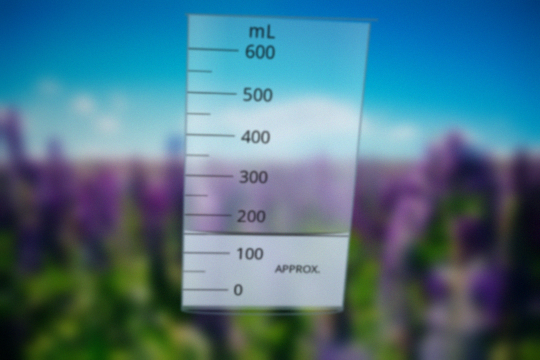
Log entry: 150 mL
